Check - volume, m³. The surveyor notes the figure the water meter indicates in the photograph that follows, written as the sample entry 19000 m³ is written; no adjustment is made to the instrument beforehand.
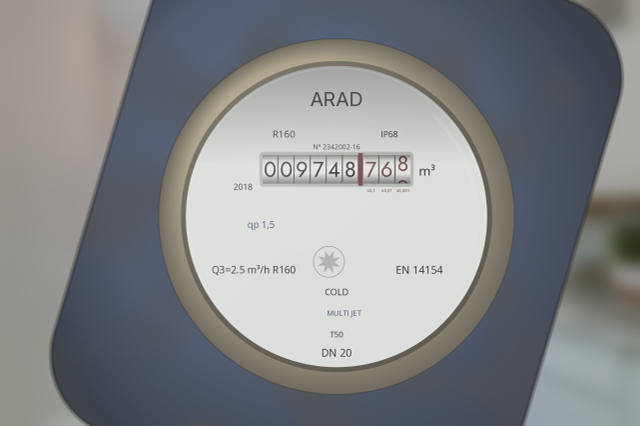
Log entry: 9748.768 m³
